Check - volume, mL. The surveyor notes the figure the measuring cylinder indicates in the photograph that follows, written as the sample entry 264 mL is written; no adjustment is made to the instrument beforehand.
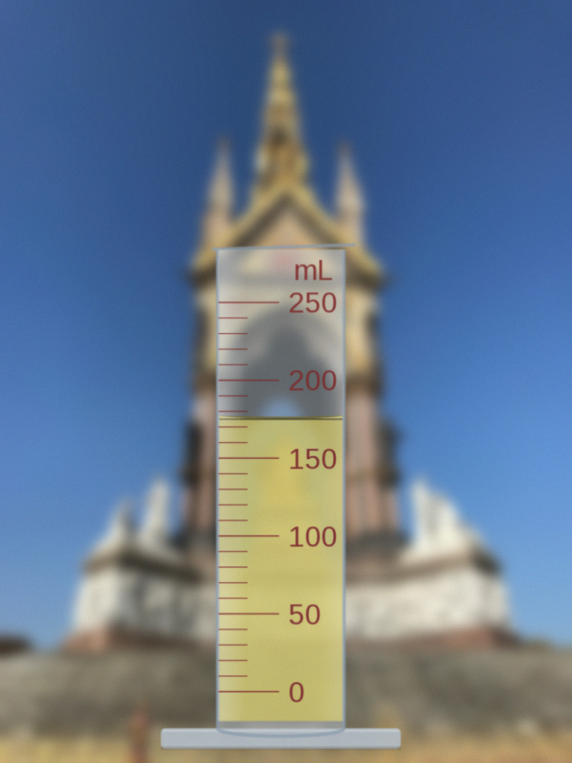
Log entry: 175 mL
